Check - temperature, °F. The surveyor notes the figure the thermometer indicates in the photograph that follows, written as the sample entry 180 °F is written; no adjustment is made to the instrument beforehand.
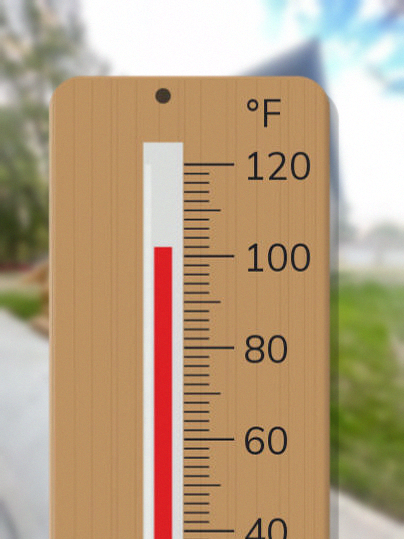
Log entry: 102 °F
